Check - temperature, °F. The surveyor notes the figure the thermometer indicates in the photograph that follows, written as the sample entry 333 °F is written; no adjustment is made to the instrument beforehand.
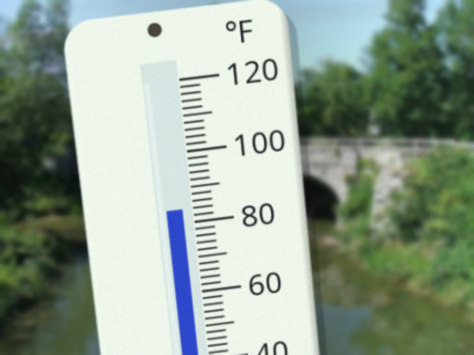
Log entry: 84 °F
